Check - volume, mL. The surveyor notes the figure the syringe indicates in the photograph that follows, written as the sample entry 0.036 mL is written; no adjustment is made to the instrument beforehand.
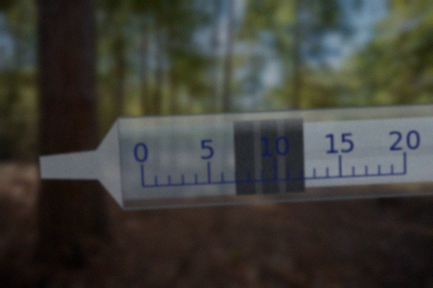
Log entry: 7 mL
